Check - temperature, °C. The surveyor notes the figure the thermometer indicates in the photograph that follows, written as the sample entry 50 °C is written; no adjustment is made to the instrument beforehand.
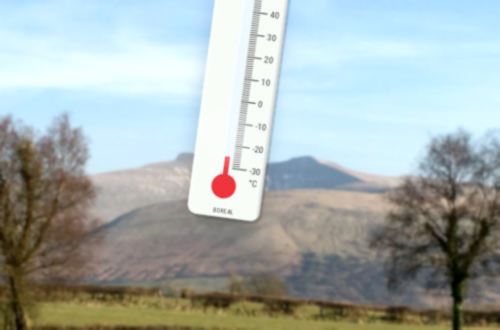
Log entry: -25 °C
